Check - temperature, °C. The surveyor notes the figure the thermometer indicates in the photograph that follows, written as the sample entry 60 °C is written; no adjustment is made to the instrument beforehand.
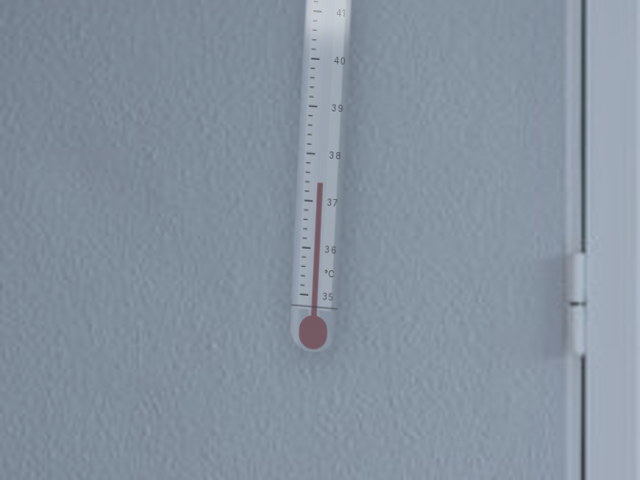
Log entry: 37.4 °C
